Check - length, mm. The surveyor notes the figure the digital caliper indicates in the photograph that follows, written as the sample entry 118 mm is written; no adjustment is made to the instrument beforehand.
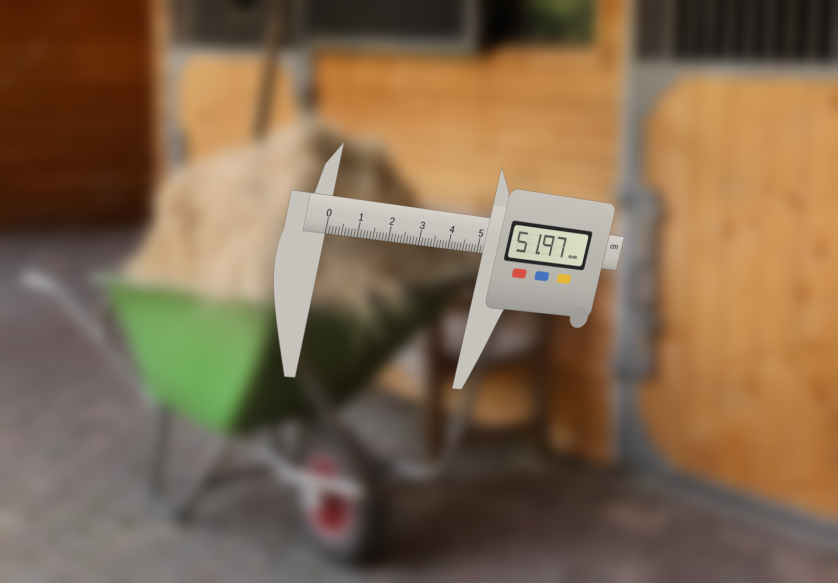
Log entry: 51.97 mm
